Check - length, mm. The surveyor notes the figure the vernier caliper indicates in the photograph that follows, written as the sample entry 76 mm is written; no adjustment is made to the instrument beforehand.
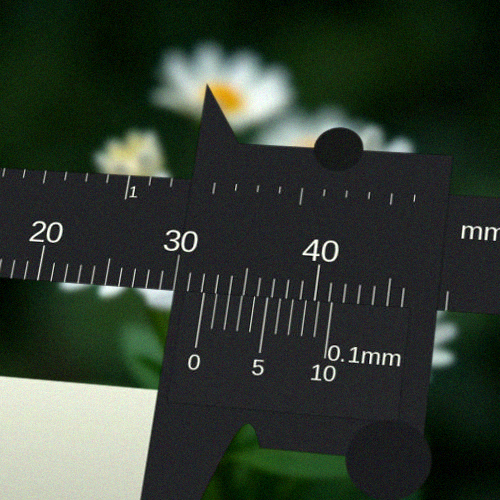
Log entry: 32.2 mm
